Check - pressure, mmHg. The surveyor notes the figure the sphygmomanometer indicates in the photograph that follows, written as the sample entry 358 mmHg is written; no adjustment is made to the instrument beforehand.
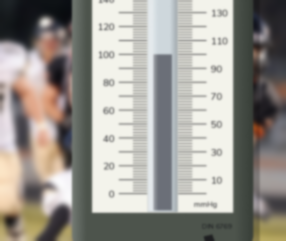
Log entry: 100 mmHg
